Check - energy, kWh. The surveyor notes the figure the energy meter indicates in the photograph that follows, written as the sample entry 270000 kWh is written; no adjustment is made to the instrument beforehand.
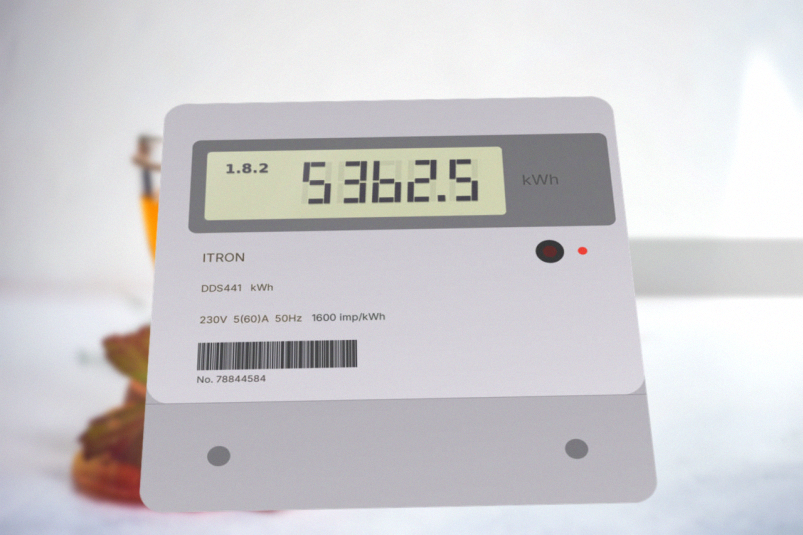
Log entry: 5362.5 kWh
